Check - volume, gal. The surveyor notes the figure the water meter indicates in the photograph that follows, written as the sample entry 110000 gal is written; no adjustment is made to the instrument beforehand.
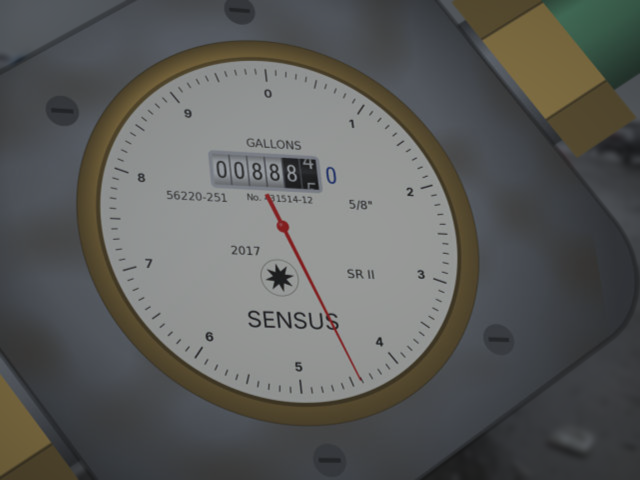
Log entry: 88844.4 gal
